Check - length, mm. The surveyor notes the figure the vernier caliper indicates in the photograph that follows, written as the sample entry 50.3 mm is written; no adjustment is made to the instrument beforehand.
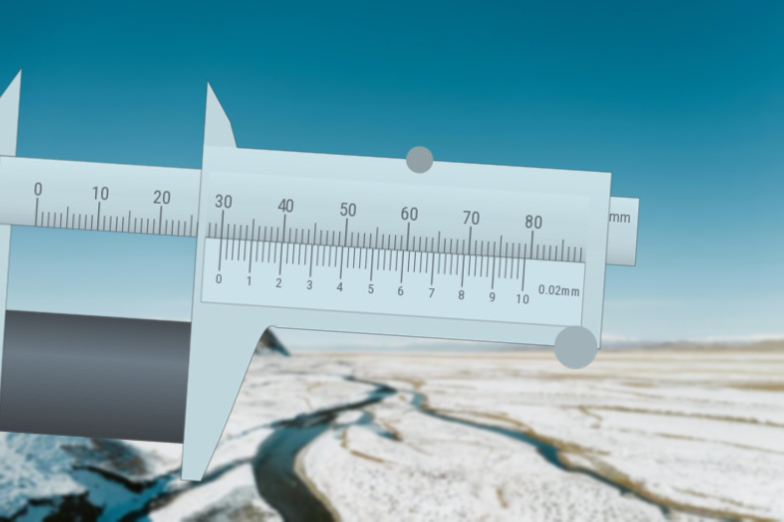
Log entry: 30.0 mm
